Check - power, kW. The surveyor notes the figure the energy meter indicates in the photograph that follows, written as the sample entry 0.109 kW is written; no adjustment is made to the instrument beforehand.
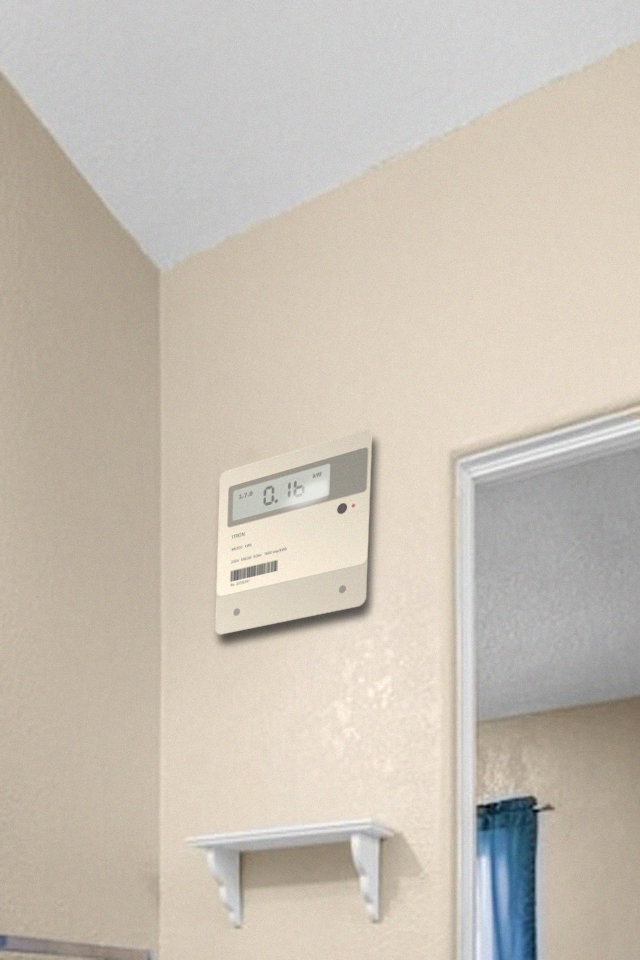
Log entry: 0.16 kW
